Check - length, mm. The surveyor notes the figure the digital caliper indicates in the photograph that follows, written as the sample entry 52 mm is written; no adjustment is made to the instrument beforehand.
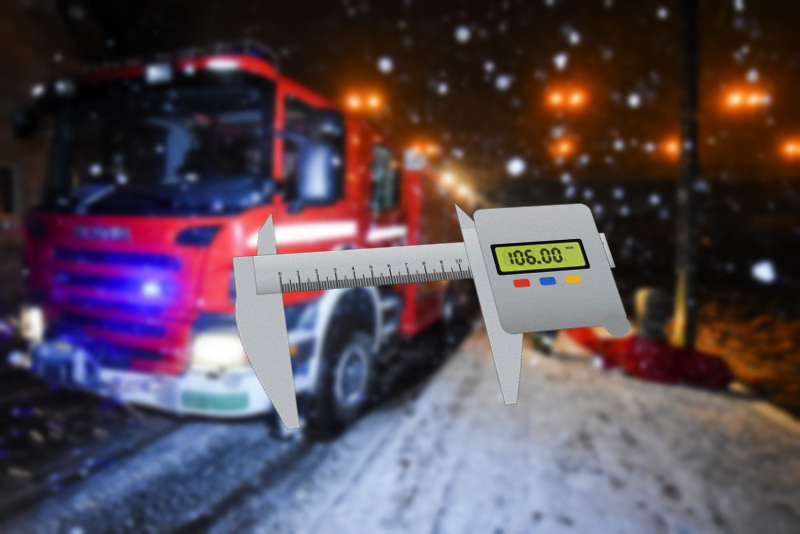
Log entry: 106.00 mm
